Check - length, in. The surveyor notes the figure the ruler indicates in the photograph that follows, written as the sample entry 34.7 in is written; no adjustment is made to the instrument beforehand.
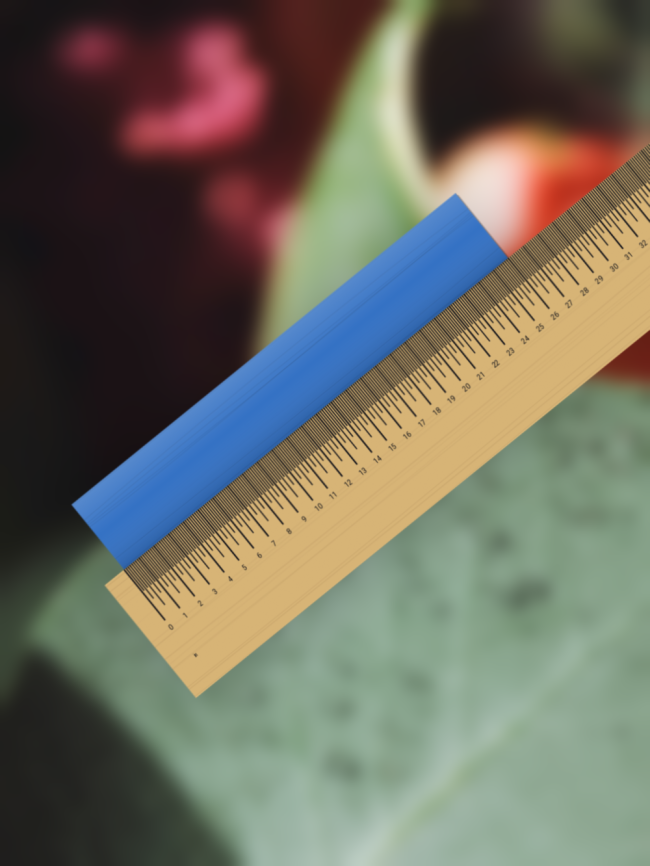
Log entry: 26 in
